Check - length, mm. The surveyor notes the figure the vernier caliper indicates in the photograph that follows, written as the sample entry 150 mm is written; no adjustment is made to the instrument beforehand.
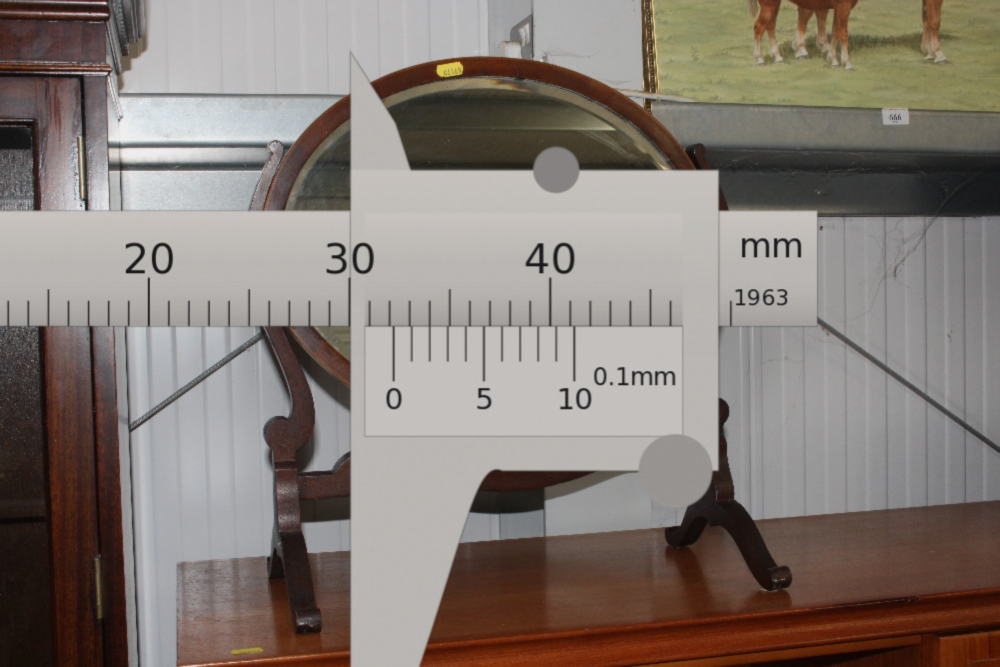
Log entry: 32.2 mm
